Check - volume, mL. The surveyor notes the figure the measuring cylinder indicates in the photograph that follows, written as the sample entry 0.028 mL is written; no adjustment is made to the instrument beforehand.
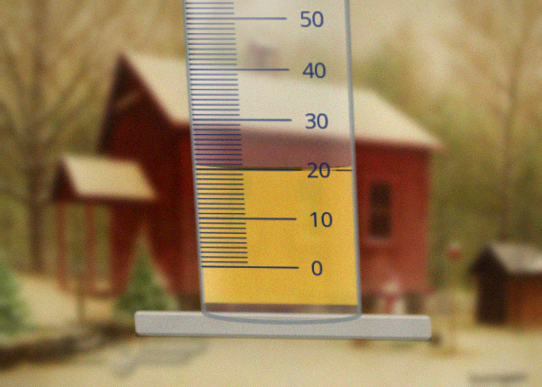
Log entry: 20 mL
